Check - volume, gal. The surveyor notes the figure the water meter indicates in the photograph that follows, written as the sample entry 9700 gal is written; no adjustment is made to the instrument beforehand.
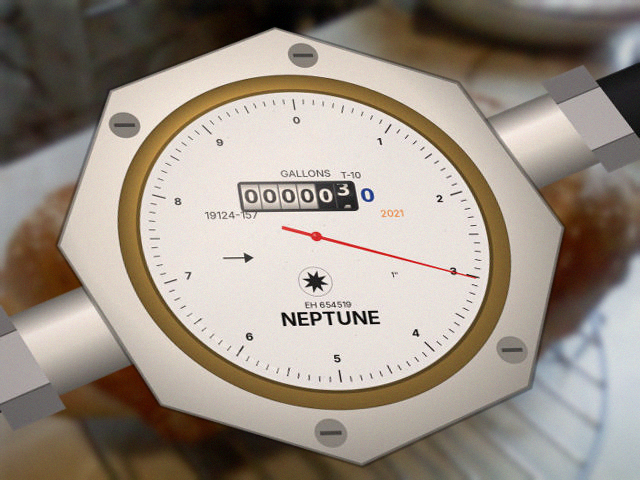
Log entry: 33.0 gal
